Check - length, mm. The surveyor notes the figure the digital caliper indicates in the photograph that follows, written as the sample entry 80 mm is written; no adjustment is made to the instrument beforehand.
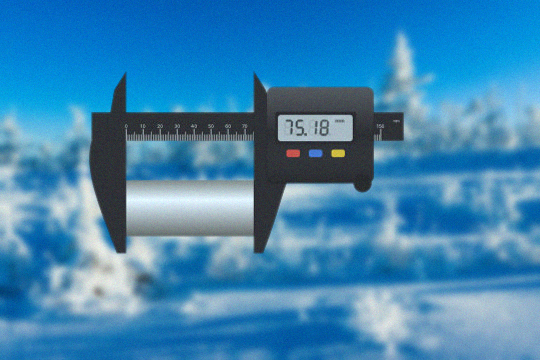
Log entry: 75.18 mm
